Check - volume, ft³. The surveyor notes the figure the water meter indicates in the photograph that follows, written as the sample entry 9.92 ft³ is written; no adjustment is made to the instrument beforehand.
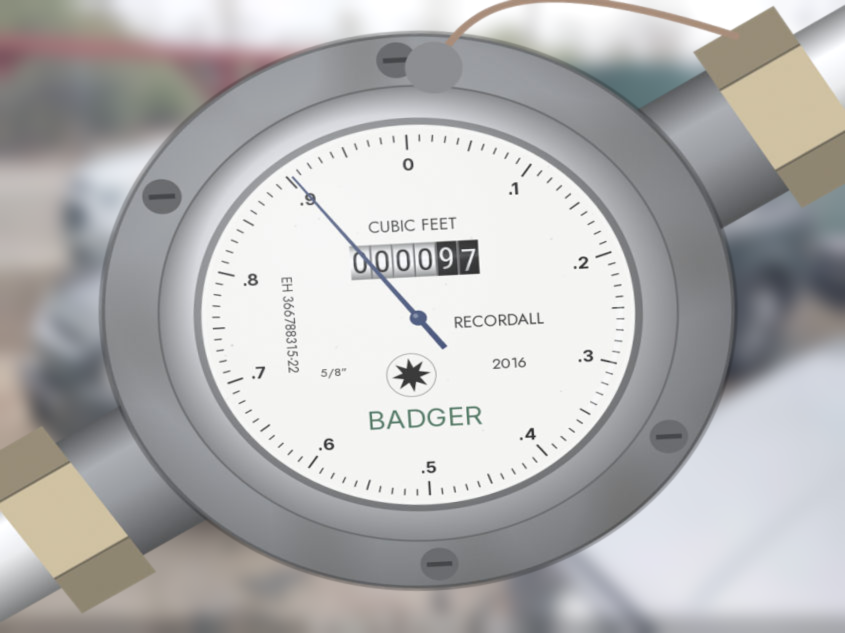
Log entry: 96.90 ft³
